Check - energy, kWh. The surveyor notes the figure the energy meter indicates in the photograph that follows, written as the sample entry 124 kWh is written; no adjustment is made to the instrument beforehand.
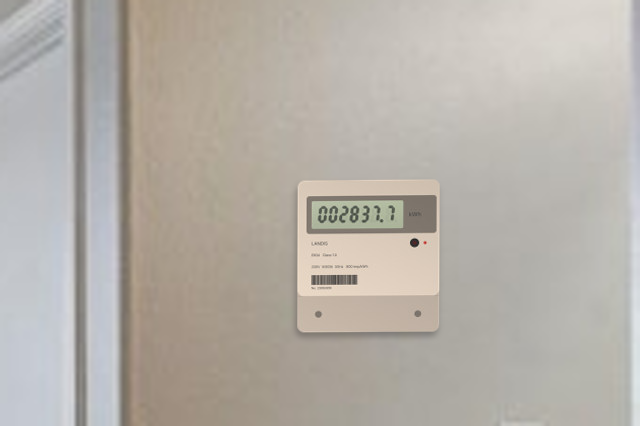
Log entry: 2837.7 kWh
